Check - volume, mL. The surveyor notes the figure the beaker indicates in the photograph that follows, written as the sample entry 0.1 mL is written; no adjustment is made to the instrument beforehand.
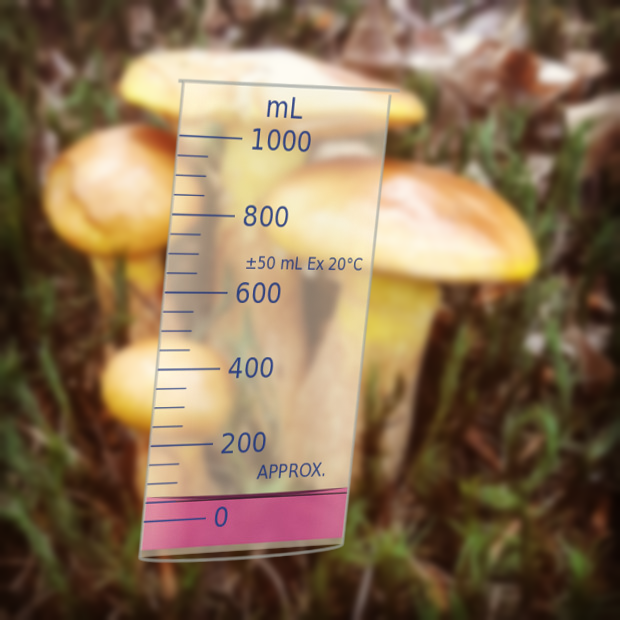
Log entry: 50 mL
